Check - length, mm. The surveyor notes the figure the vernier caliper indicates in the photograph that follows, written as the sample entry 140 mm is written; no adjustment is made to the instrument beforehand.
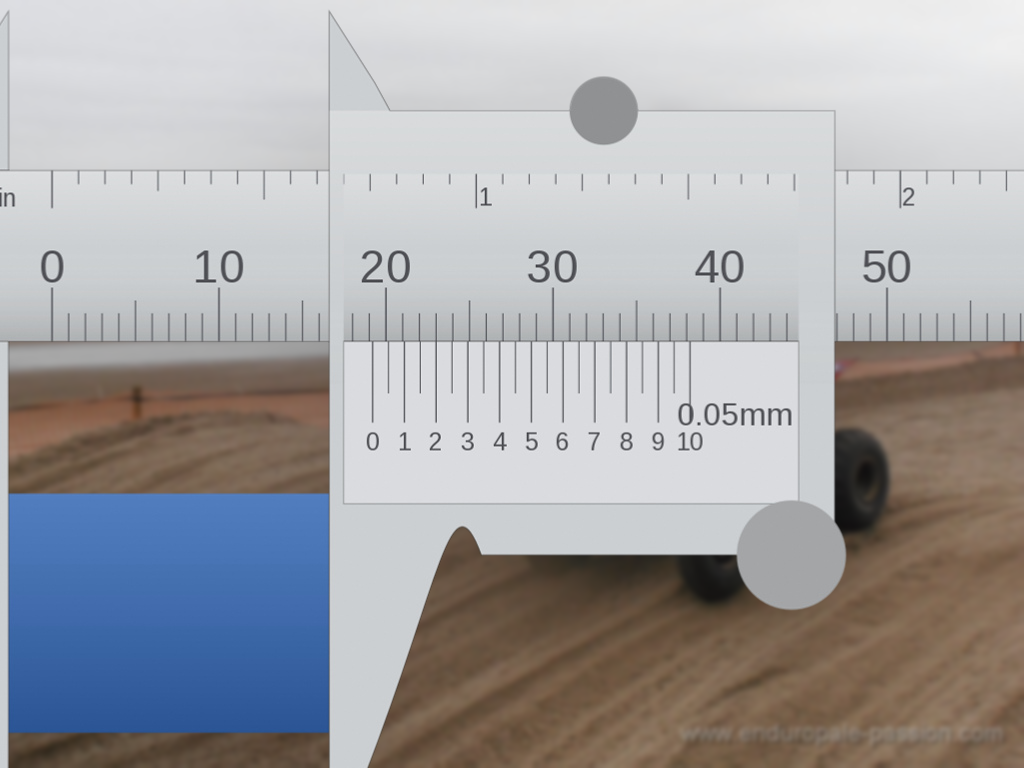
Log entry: 19.2 mm
